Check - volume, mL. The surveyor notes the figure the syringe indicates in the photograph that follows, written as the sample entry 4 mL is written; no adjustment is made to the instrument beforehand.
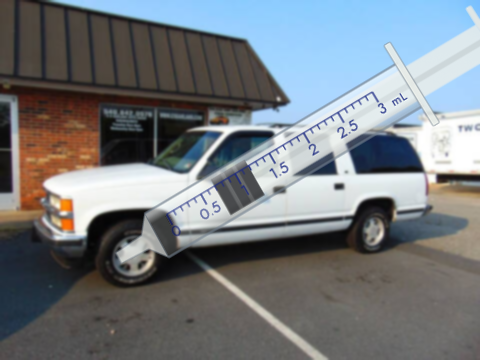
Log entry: 0.7 mL
